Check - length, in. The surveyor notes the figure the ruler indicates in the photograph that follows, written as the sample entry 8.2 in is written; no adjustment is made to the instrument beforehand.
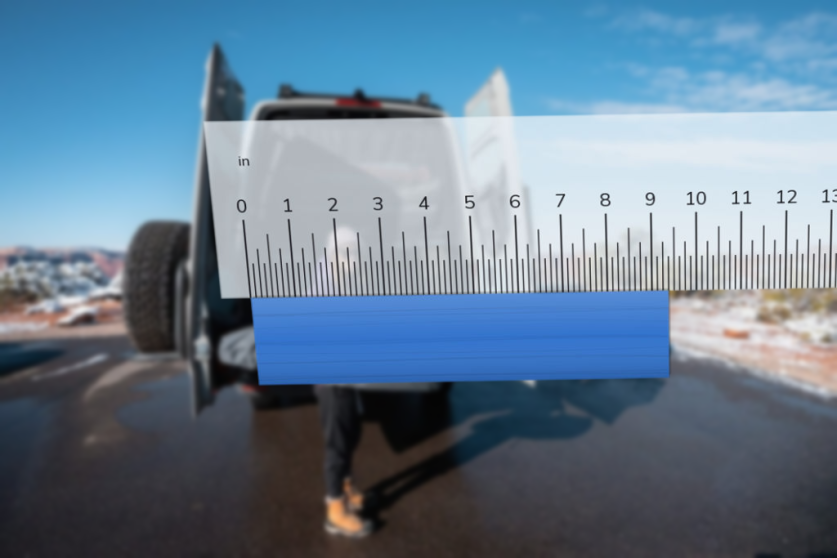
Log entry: 9.375 in
